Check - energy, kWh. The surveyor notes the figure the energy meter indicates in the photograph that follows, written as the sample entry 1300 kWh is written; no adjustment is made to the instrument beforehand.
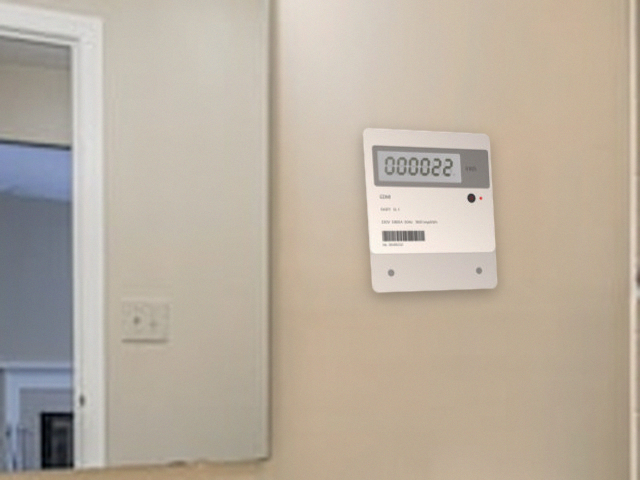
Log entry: 22 kWh
